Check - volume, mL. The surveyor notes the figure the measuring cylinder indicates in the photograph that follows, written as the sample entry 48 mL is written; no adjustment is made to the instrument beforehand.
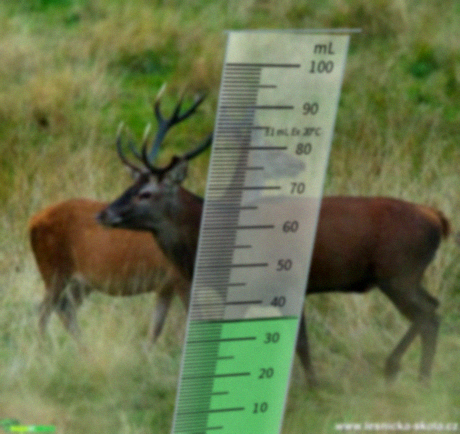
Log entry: 35 mL
